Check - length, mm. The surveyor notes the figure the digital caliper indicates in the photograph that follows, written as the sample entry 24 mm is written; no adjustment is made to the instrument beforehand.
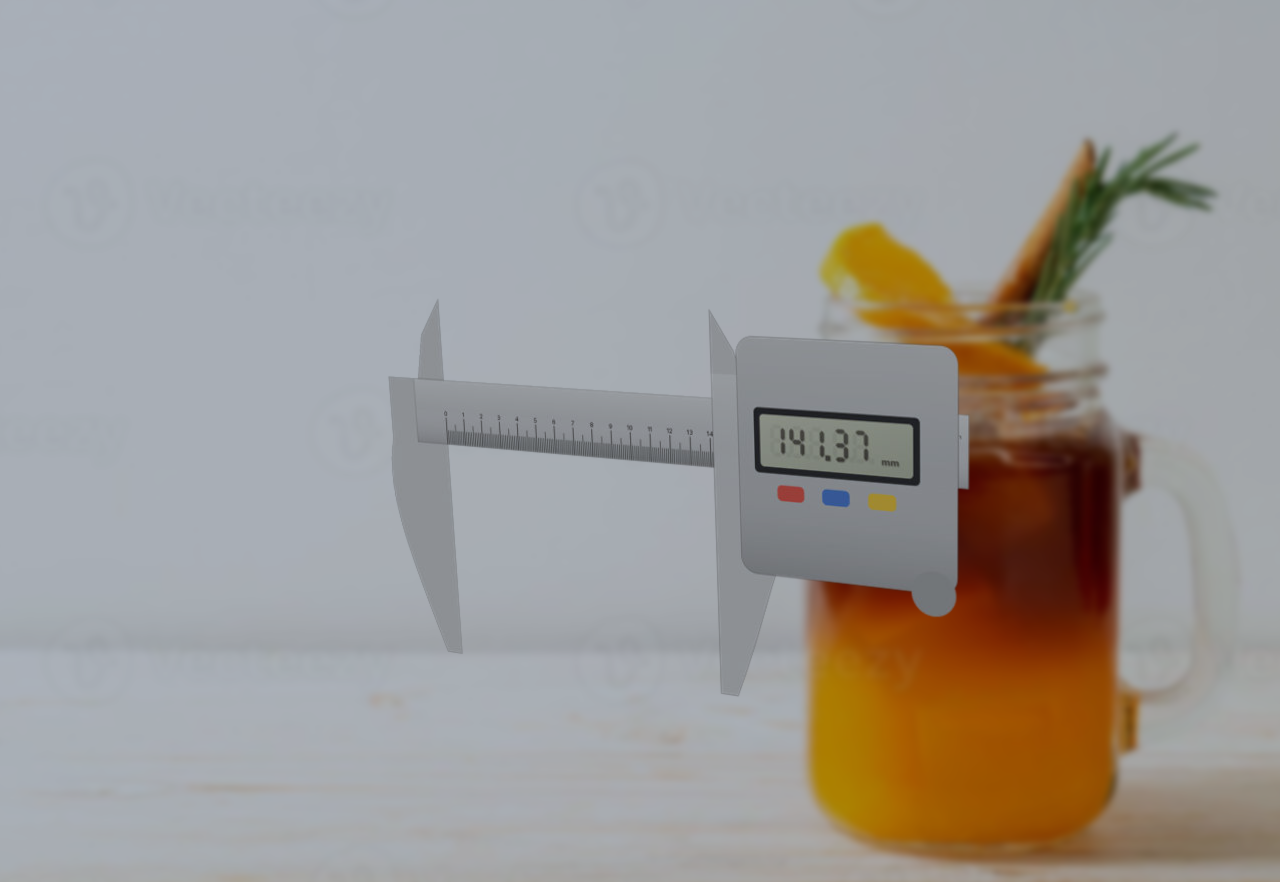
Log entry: 141.37 mm
